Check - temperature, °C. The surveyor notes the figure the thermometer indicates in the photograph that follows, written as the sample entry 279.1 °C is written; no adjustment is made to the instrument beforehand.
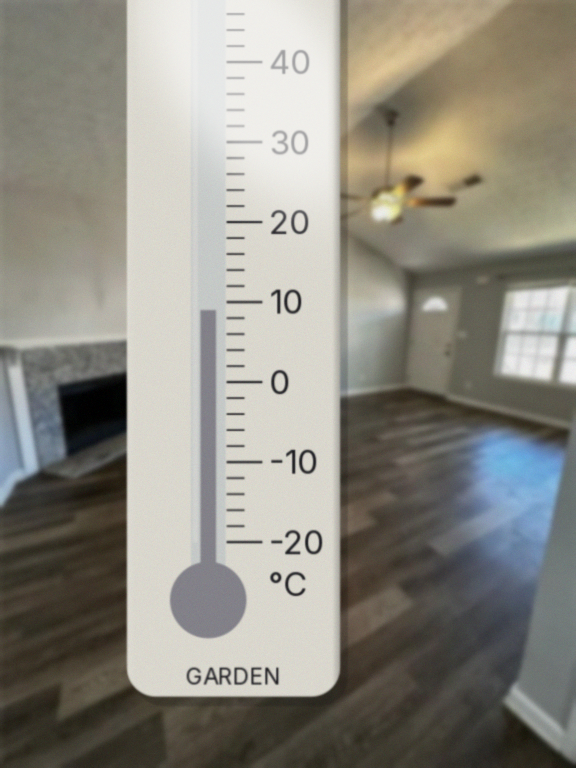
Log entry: 9 °C
